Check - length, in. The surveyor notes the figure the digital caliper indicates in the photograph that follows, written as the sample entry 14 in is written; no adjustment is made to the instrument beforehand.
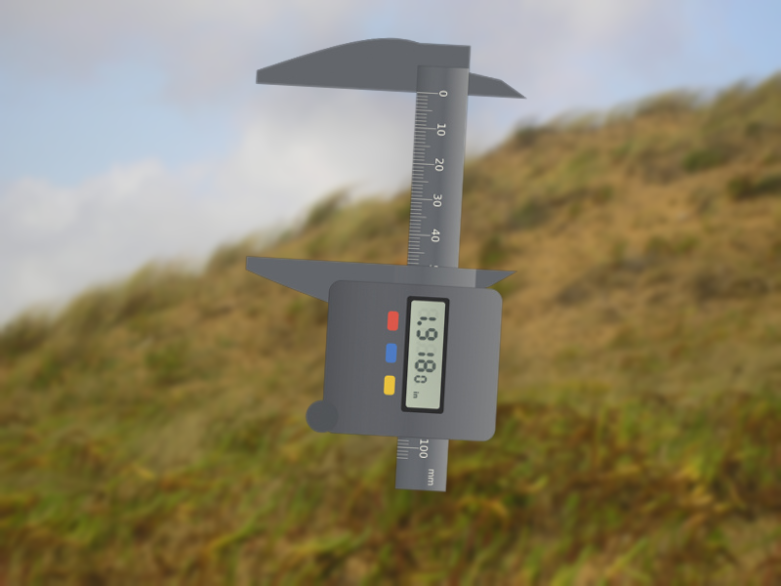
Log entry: 1.9180 in
